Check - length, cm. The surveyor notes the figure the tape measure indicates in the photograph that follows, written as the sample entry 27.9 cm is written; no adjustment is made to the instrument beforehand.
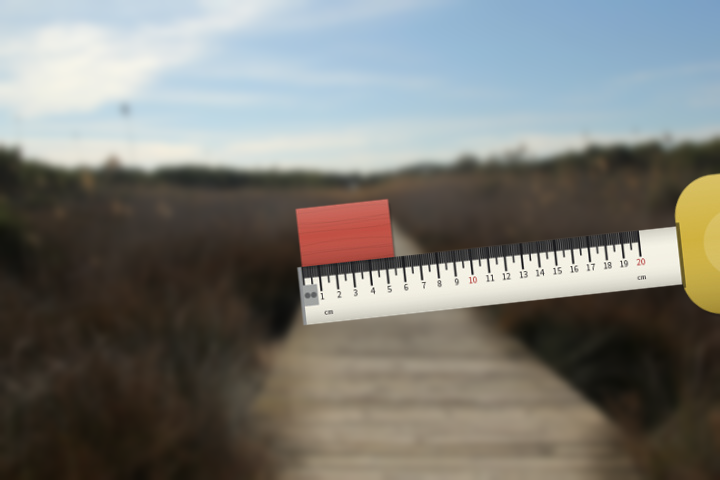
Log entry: 5.5 cm
